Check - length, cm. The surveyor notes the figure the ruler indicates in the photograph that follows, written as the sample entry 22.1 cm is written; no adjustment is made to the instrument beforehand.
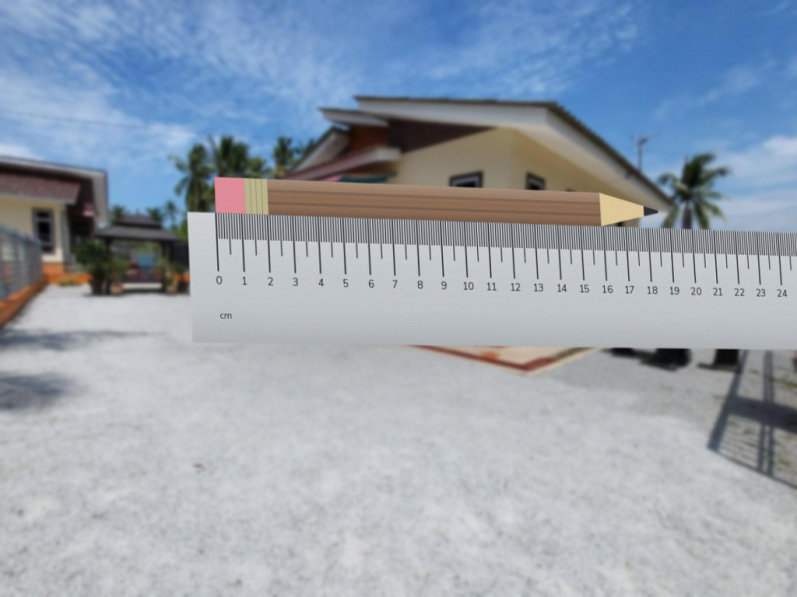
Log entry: 18.5 cm
